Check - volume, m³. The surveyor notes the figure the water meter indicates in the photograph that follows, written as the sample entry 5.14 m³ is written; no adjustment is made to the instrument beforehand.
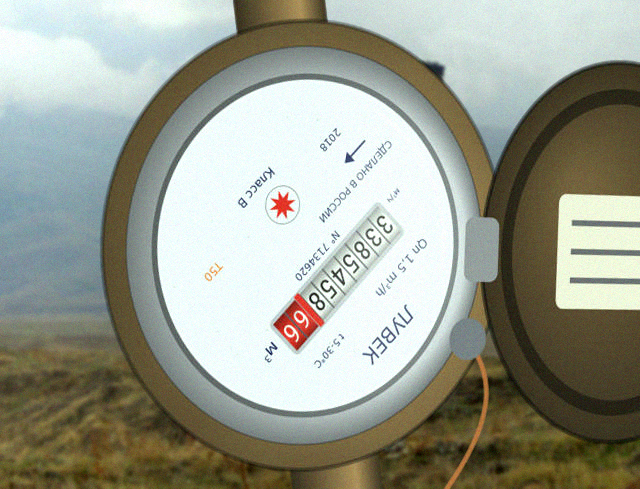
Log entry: 3385458.66 m³
